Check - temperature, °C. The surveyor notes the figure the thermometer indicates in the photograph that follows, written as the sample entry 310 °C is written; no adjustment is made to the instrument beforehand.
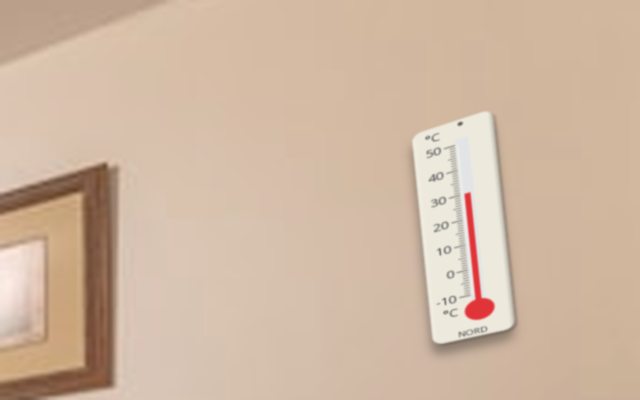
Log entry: 30 °C
